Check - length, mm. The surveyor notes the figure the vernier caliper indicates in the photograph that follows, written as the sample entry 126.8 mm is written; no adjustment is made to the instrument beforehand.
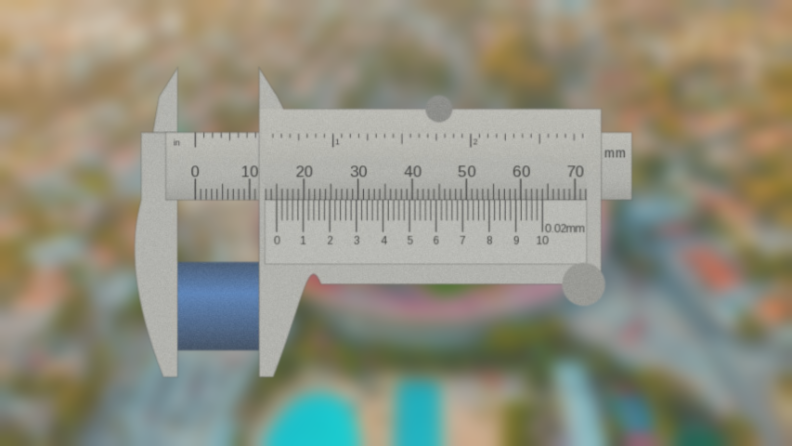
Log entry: 15.0 mm
